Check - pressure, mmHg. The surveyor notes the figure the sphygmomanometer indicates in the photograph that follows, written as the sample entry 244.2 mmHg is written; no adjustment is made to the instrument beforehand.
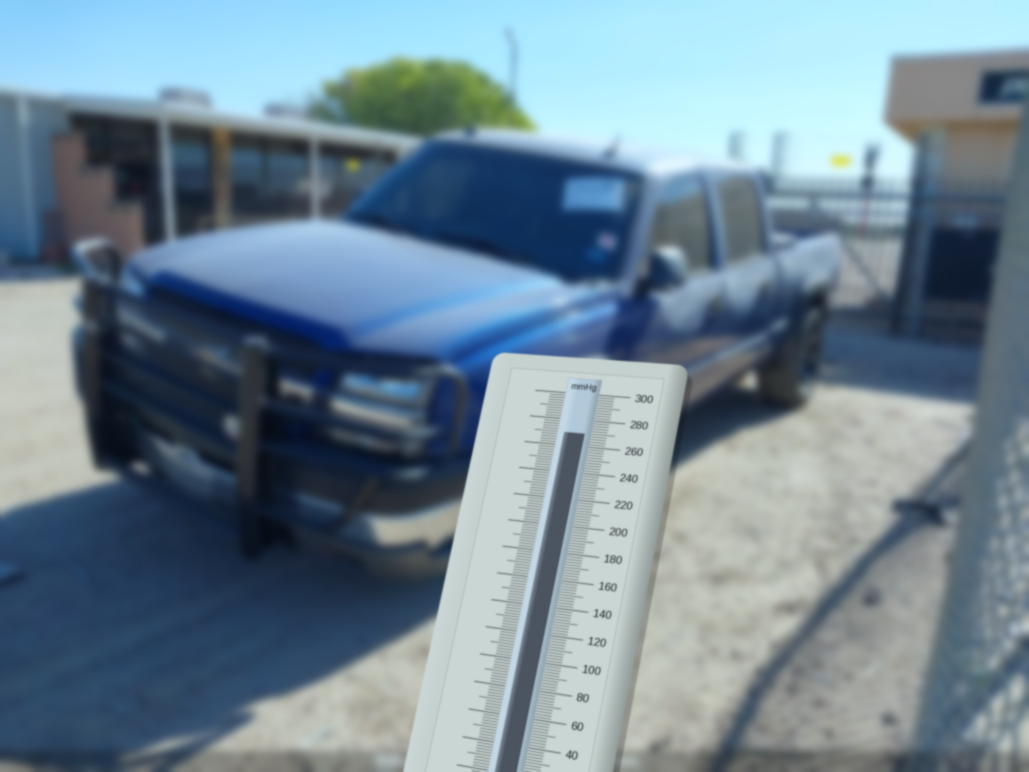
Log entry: 270 mmHg
